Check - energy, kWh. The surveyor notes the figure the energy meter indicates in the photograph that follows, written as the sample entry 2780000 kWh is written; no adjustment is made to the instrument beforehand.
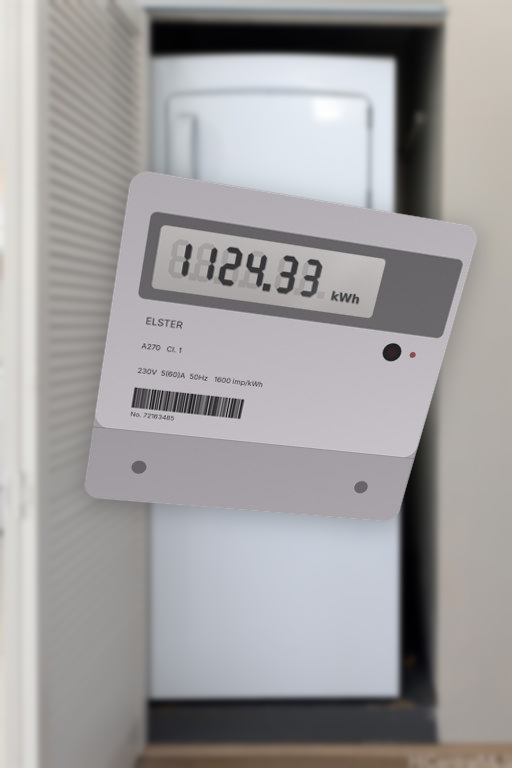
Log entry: 1124.33 kWh
